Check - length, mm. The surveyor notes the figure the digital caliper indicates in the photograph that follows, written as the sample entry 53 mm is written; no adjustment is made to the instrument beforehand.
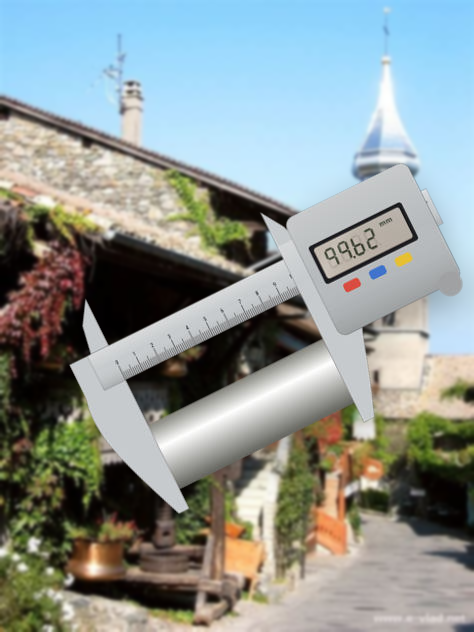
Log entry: 99.62 mm
